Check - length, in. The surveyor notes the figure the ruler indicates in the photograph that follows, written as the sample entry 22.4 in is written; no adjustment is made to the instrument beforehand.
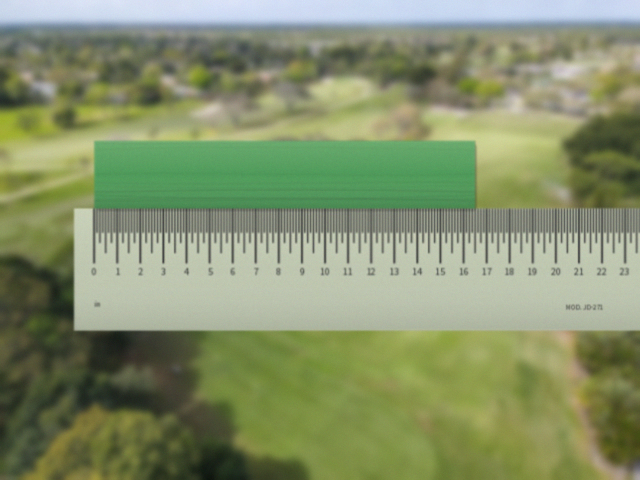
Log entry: 16.5 in
